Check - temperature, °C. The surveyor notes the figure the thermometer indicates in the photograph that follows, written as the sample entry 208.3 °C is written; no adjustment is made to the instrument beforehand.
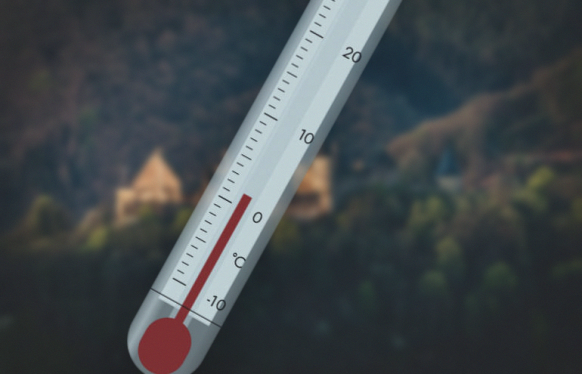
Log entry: 1.5 °C
